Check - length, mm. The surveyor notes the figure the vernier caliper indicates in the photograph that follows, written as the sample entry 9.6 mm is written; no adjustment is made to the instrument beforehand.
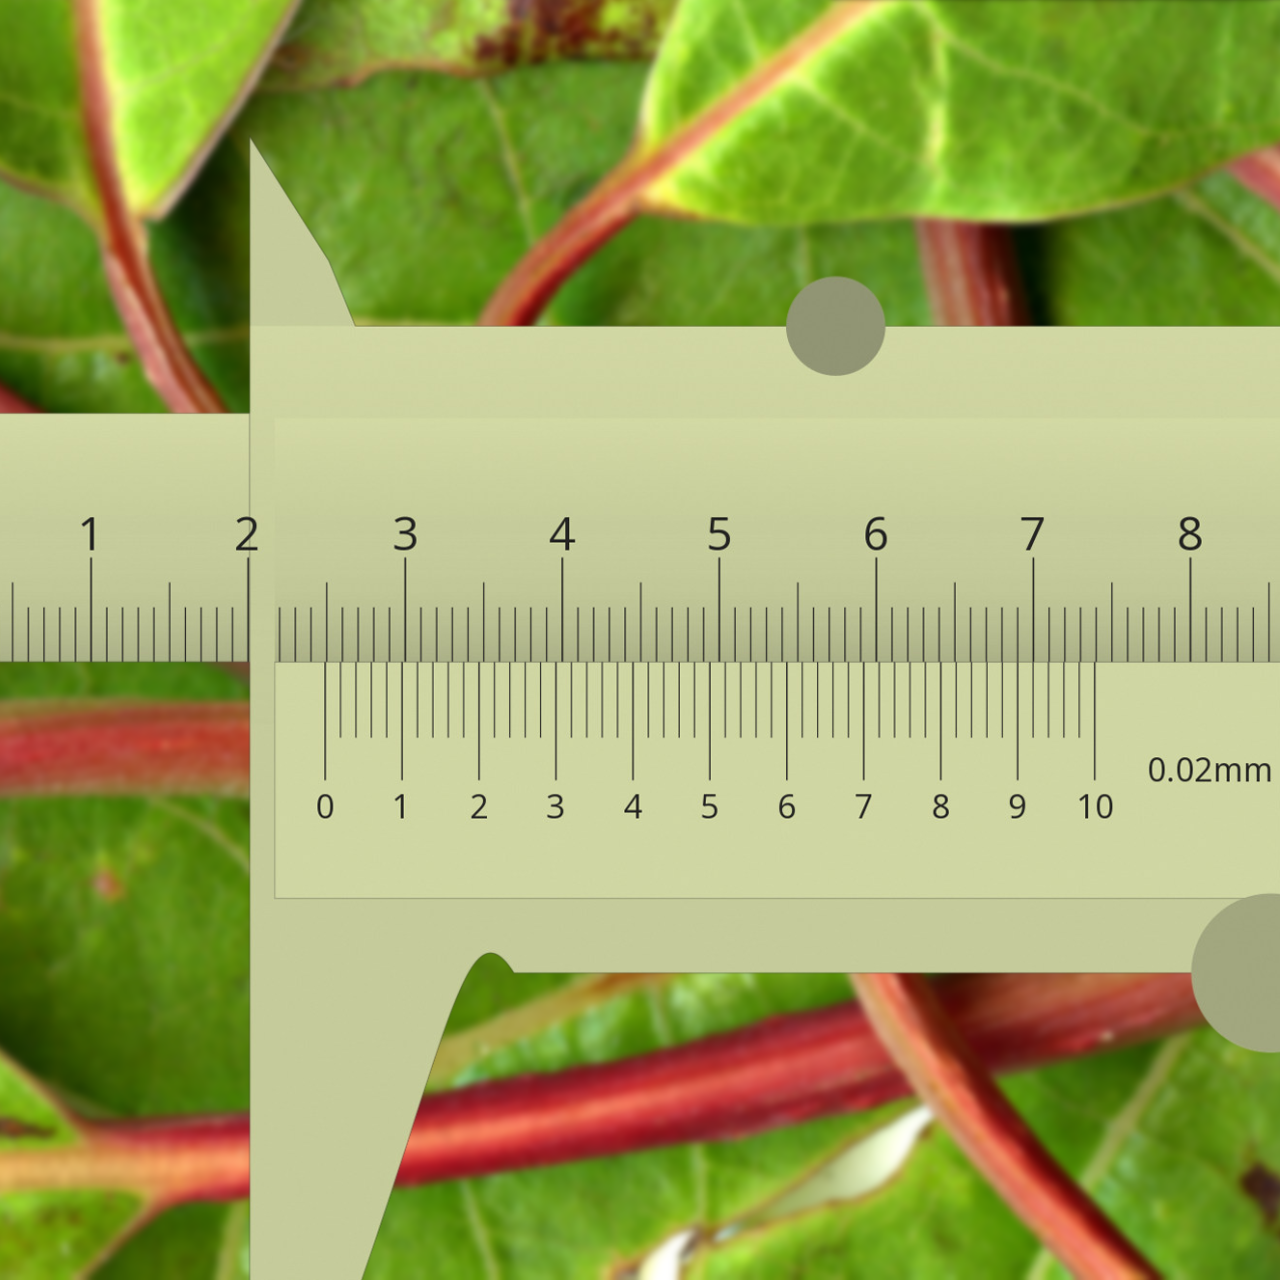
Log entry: 24.9 mm
